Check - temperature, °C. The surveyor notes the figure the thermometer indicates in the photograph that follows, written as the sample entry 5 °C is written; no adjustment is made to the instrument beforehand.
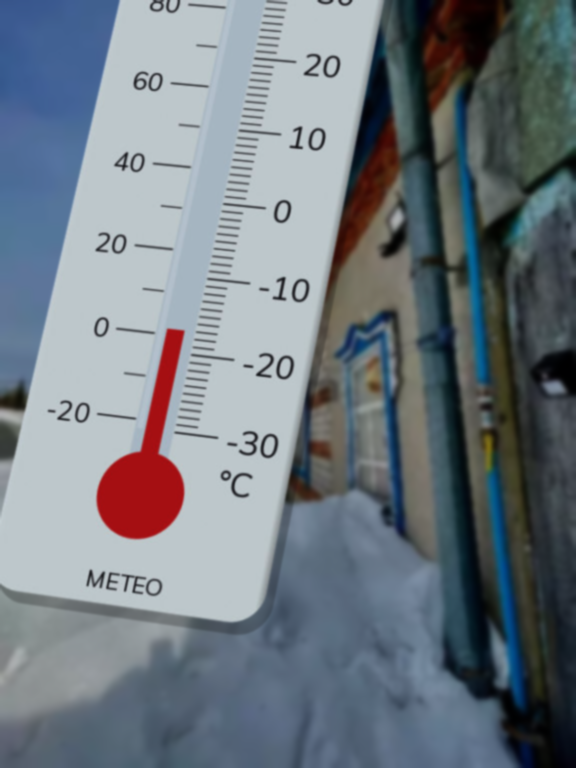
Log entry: -17 °C
